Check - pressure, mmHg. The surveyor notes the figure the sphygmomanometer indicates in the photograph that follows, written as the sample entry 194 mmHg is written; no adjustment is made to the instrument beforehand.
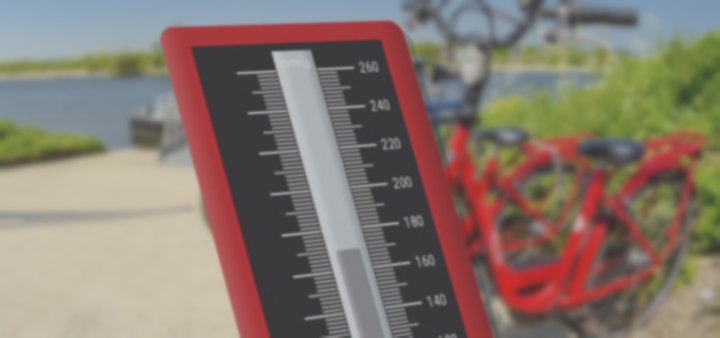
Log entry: 170 mmHg
